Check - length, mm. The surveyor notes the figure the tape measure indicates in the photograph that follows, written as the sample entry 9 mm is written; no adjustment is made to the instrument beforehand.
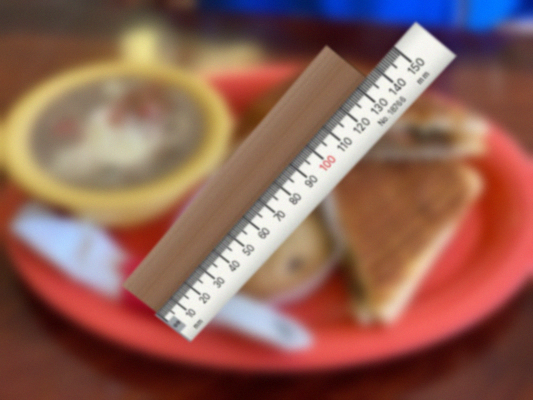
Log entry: 135 mm
